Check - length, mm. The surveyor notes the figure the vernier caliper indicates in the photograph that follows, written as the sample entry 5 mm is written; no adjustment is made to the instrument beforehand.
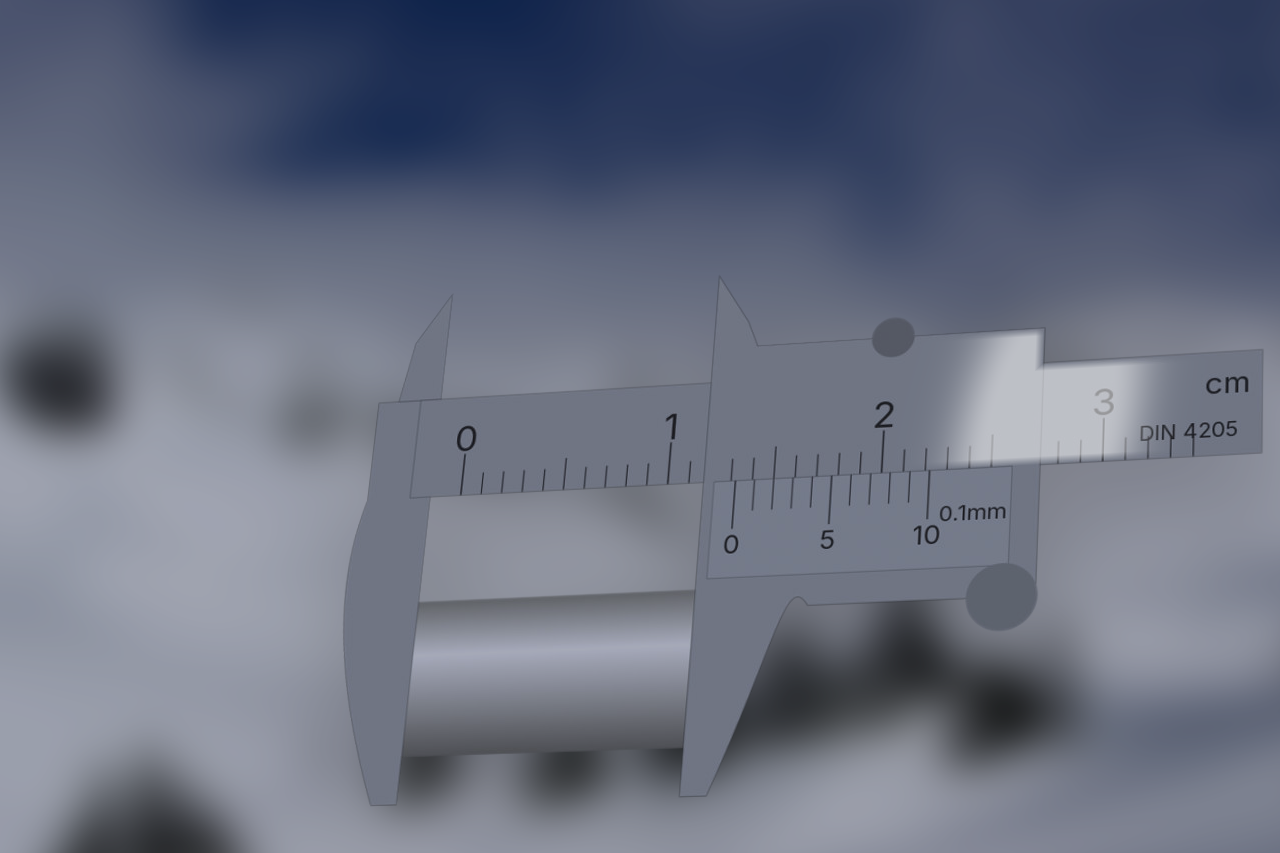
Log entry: 13.2 mm
